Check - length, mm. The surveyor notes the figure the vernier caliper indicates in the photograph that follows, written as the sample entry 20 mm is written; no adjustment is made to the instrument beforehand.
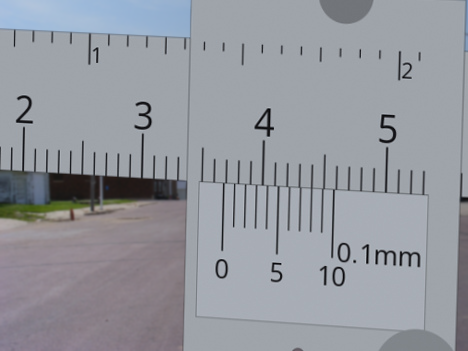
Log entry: 36.8 mm
